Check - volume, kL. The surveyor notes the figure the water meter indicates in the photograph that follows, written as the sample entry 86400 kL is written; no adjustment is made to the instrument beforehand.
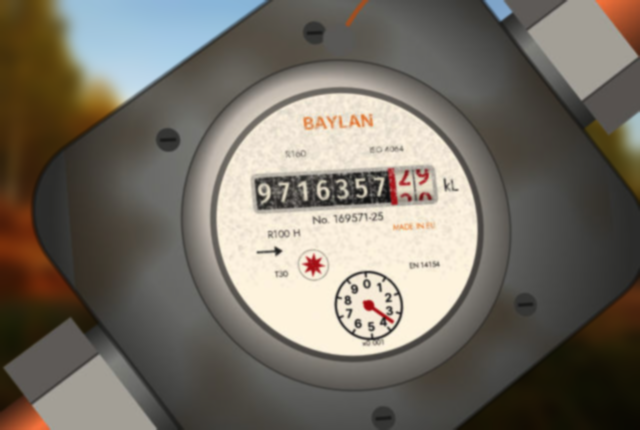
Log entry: 9716357.293 kL
